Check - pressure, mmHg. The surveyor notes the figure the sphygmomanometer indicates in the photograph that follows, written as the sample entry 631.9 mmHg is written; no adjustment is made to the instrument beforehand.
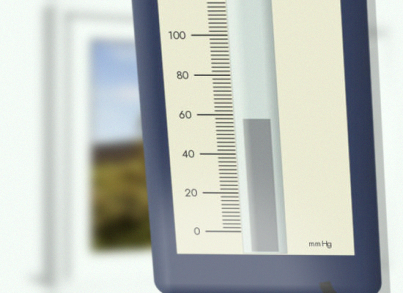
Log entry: 58 mmHg
